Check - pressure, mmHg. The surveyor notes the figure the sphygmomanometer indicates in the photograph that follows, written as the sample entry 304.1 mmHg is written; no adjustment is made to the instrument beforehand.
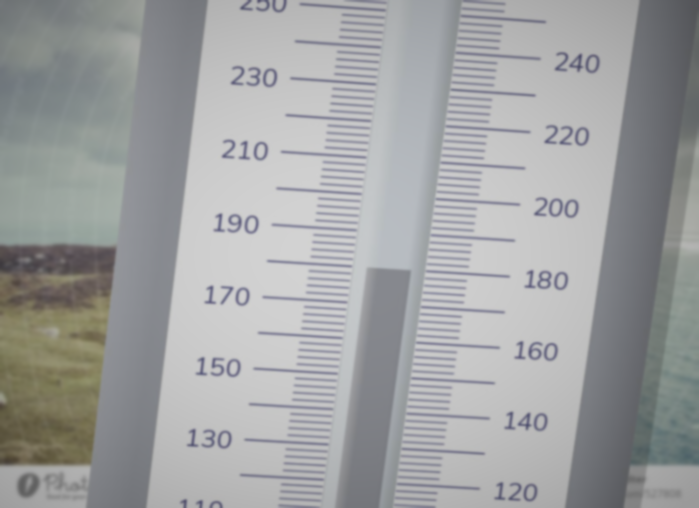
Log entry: 180 mmHg
